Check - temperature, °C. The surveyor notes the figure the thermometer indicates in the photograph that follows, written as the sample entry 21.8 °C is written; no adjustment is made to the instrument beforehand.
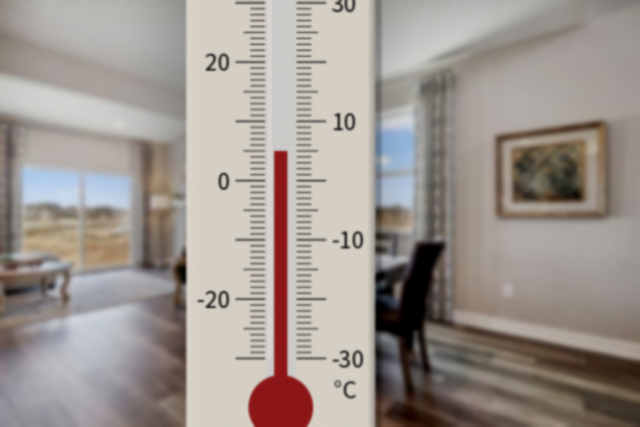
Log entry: 5 °C
